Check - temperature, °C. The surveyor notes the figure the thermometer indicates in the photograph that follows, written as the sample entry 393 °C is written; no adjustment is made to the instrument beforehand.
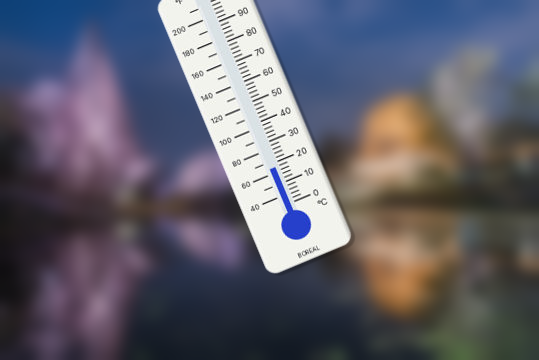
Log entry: 18 °C
